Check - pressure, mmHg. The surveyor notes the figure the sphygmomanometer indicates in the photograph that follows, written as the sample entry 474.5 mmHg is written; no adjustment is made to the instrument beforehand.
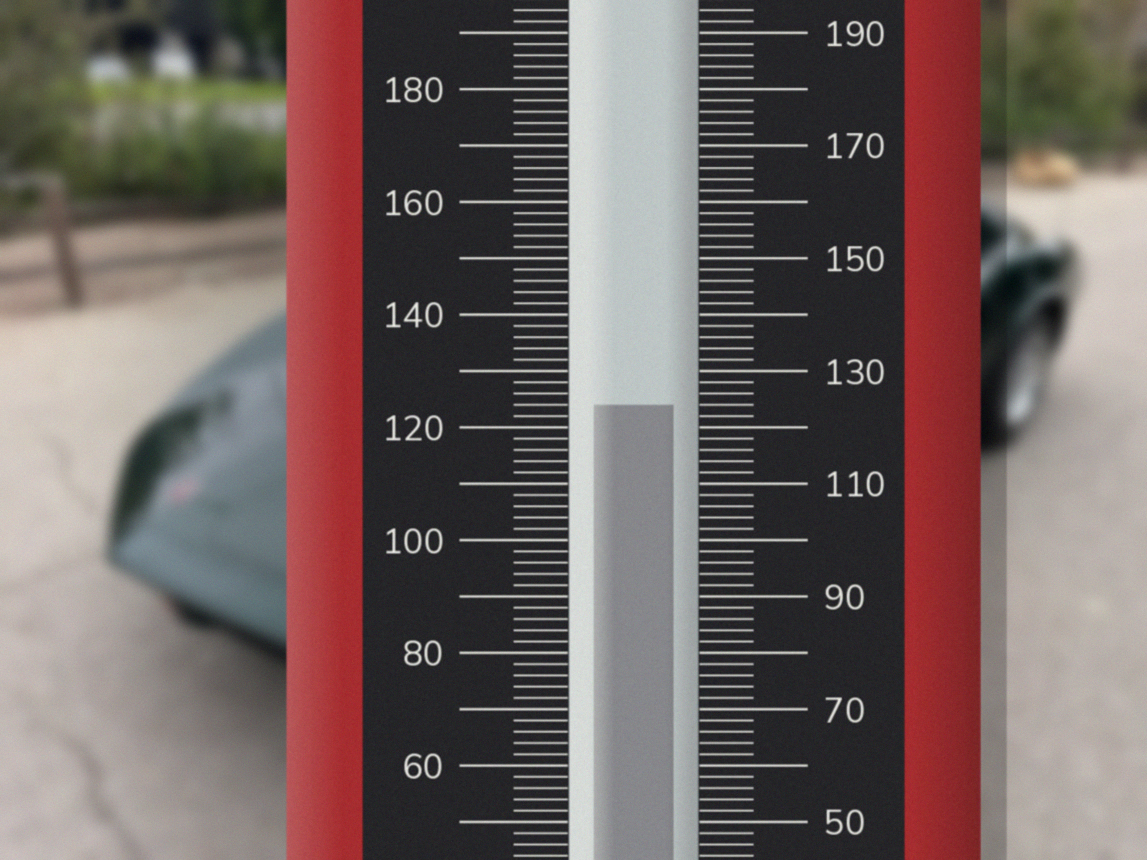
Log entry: 124 mmHg
